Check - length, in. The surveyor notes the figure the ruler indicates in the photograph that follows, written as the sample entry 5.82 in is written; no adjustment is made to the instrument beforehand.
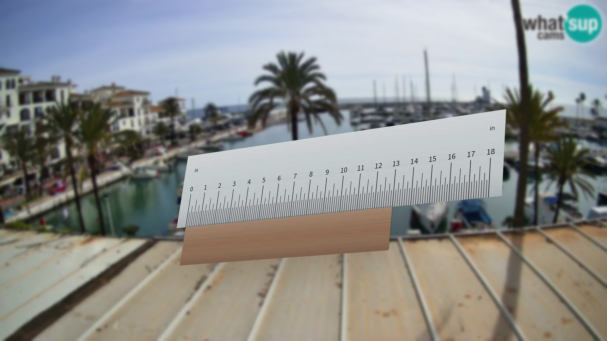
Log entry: 13 in
